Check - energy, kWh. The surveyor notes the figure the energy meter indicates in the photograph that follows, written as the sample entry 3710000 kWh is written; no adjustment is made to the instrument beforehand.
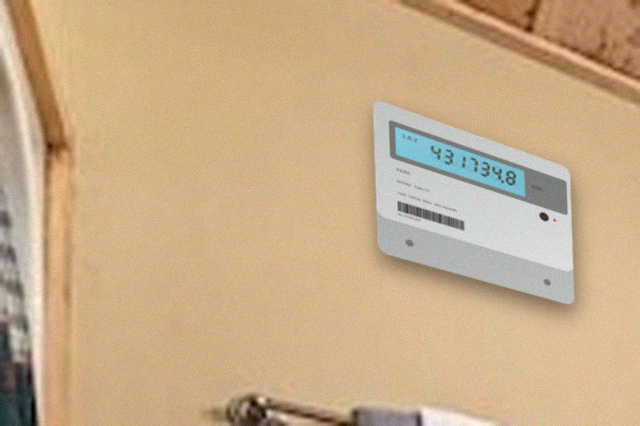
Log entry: 431734.8 kWh
